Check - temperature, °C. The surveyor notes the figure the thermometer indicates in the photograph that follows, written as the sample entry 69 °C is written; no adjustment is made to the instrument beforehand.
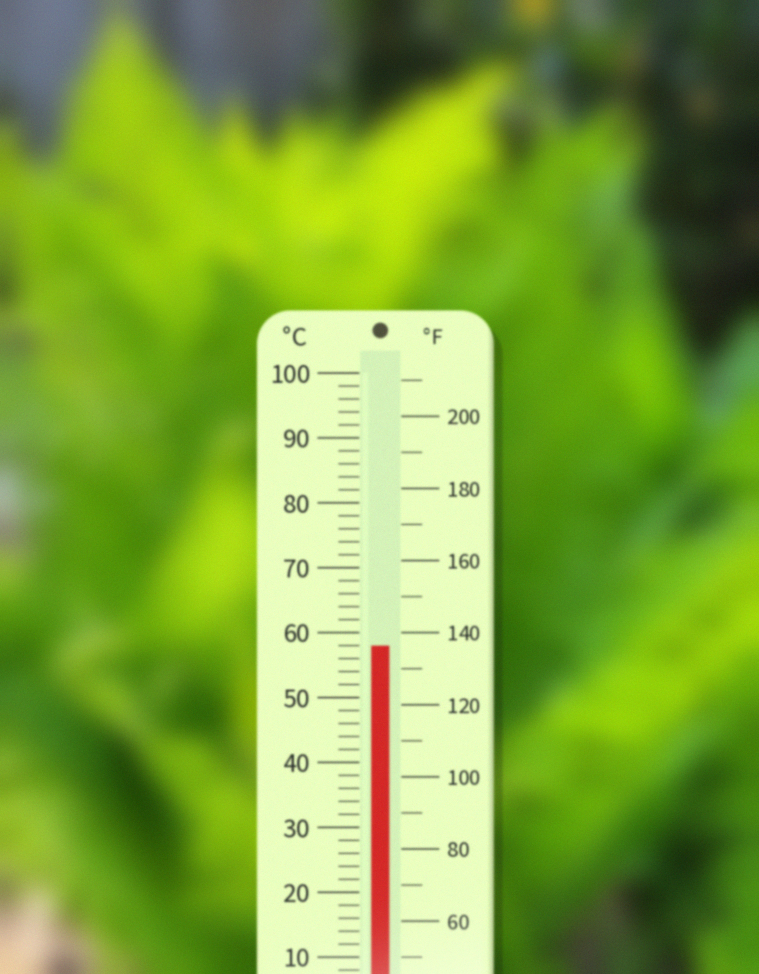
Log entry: 58 °C
